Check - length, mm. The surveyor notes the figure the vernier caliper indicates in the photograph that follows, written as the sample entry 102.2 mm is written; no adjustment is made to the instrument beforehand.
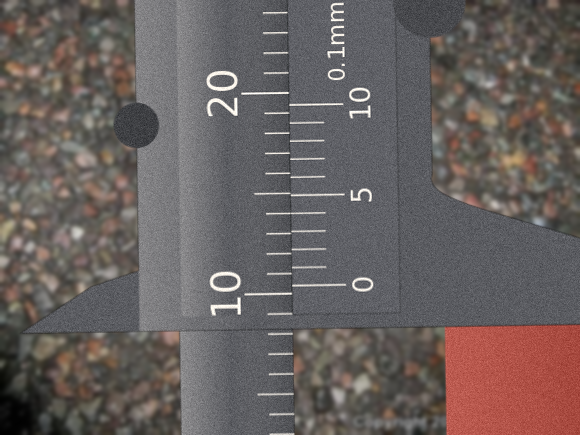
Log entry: 10.4 mm
